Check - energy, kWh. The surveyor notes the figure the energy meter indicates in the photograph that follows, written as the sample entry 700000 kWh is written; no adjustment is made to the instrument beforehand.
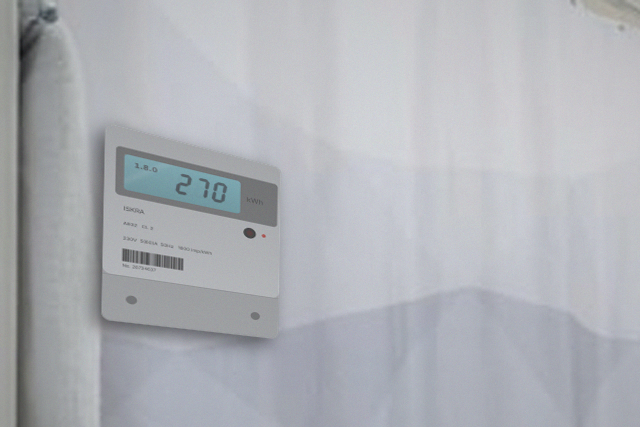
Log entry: 270 kWh
